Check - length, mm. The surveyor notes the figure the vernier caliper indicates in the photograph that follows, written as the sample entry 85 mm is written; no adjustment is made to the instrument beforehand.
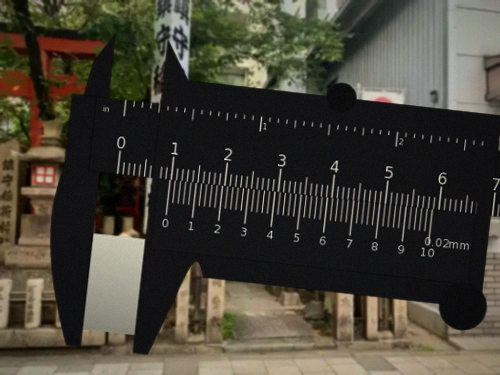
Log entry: 9.8 mm
